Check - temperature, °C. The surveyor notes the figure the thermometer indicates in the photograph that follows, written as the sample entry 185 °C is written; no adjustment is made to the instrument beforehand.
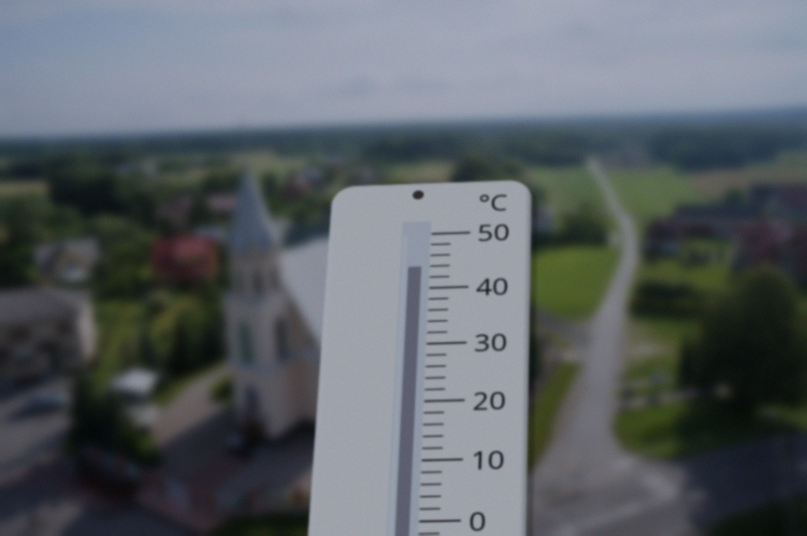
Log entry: 44 °C
